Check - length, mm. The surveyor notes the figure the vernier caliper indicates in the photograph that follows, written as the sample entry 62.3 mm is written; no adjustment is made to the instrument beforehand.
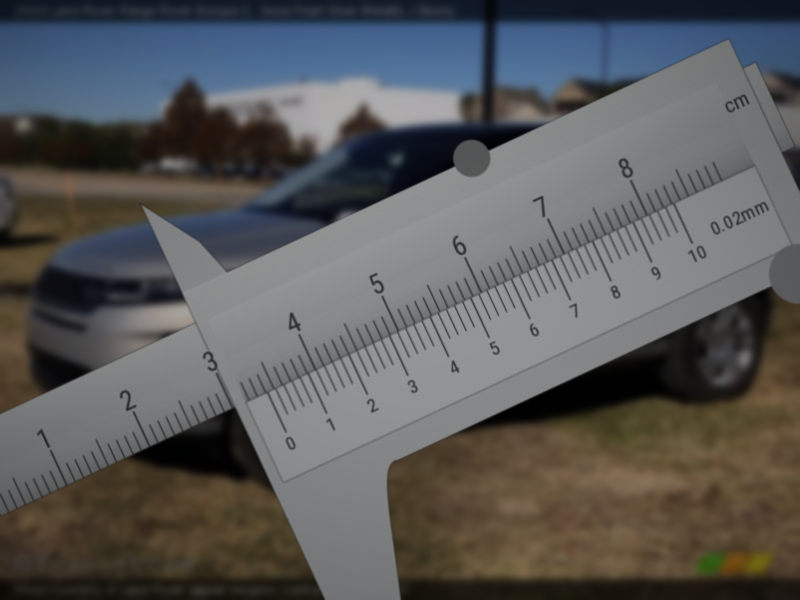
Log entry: 34.2 mm
